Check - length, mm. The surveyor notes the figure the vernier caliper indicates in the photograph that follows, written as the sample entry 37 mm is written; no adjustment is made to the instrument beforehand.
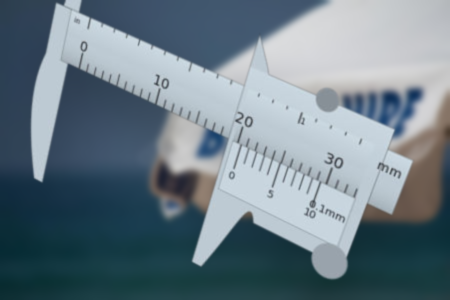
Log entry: 20.4 mm
